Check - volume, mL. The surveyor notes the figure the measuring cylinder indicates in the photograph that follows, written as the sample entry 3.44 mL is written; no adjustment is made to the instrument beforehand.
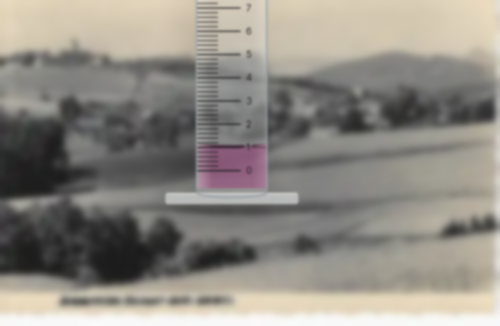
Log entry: 1 mL
